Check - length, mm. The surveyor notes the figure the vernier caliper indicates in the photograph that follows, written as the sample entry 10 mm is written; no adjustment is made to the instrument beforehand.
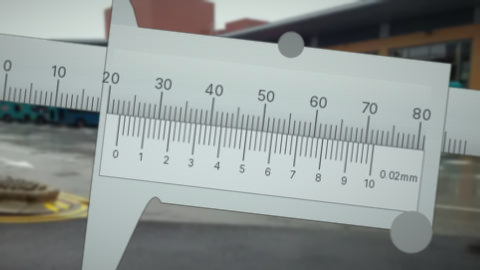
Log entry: 22.5 mm
